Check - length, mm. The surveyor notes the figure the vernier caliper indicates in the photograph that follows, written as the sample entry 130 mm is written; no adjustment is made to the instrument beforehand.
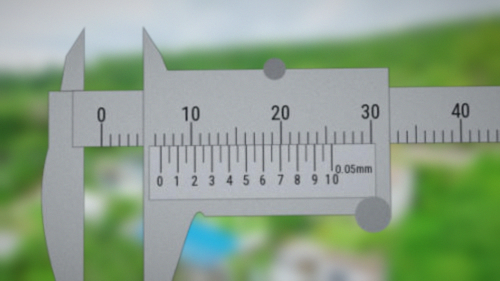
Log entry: 6.6 mm
